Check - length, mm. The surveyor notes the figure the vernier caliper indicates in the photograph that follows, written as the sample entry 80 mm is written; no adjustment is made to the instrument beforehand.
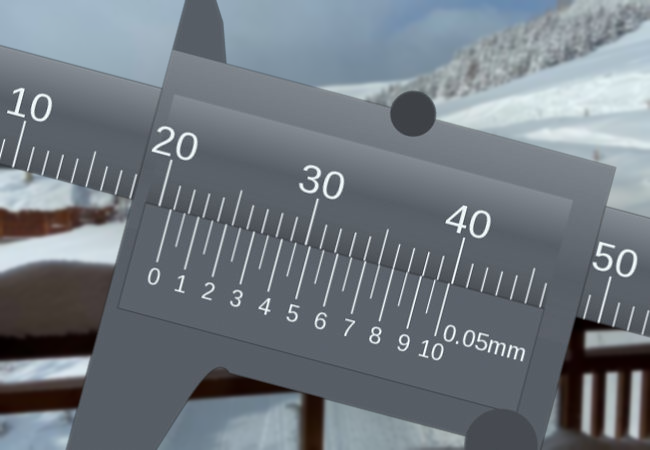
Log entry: 20.8 mm
